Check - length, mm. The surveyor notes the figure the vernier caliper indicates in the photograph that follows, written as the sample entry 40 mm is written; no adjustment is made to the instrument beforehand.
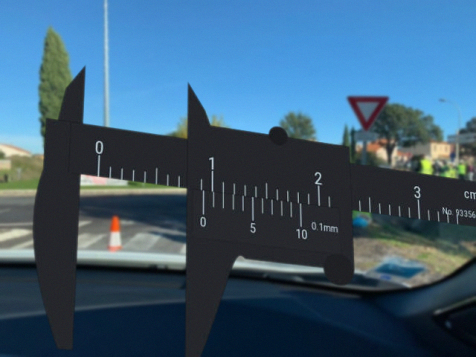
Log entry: 9.2 mm
